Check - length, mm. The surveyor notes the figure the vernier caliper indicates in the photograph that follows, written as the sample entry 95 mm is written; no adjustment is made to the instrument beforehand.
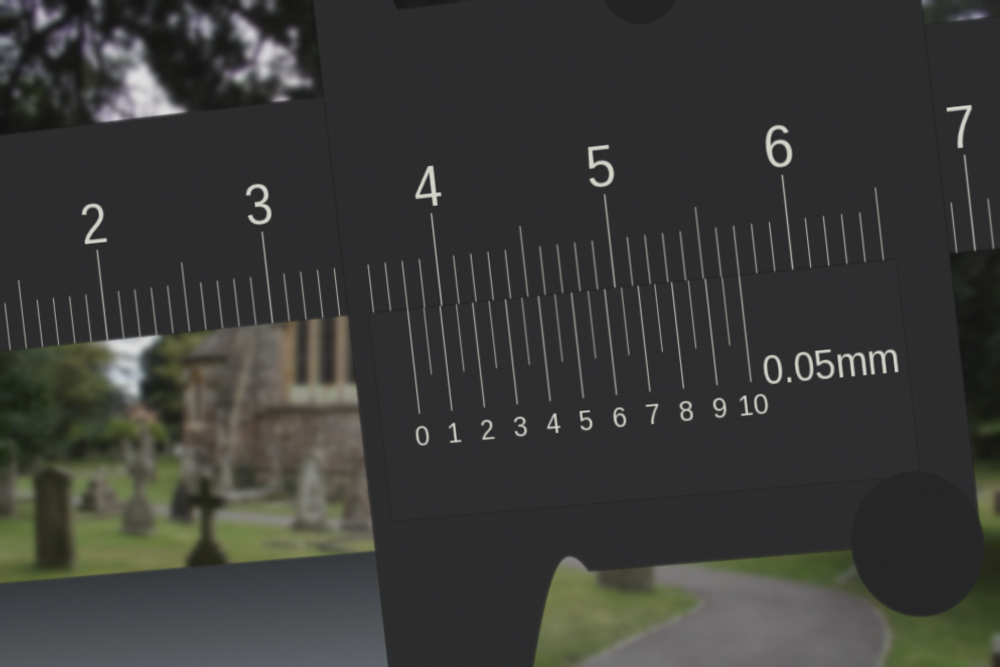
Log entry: 38.0 mm
